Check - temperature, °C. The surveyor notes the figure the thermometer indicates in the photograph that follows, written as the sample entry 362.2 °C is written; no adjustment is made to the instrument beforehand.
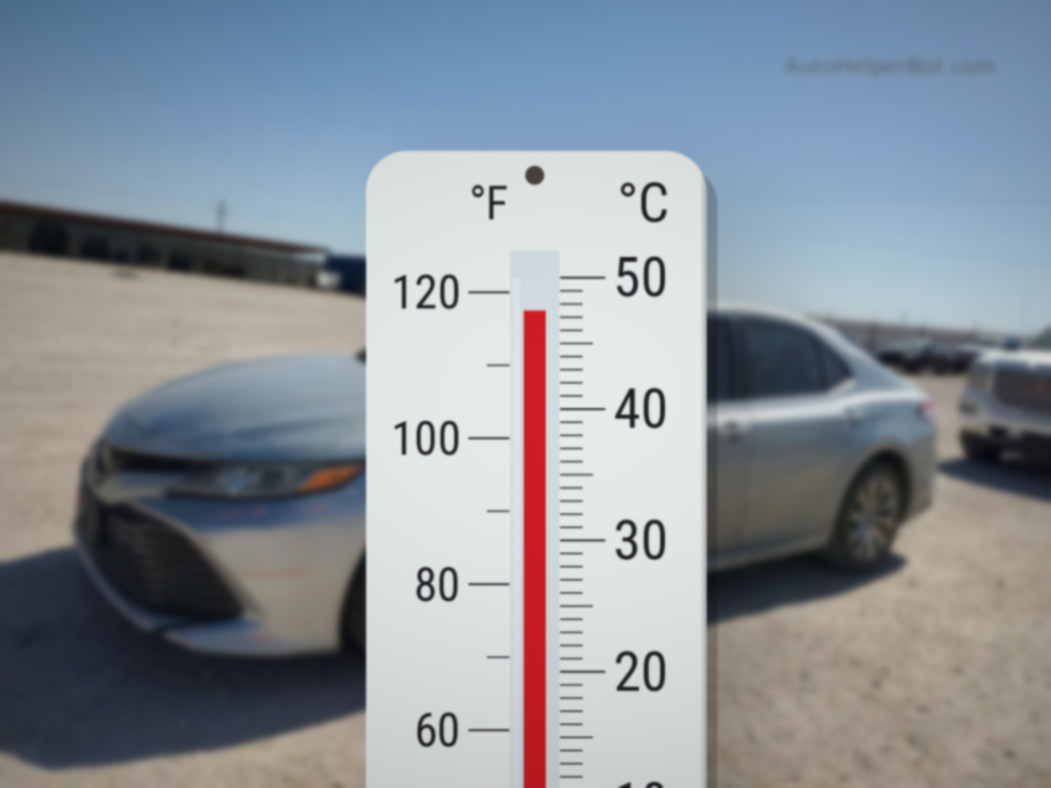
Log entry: 47.5 °C
